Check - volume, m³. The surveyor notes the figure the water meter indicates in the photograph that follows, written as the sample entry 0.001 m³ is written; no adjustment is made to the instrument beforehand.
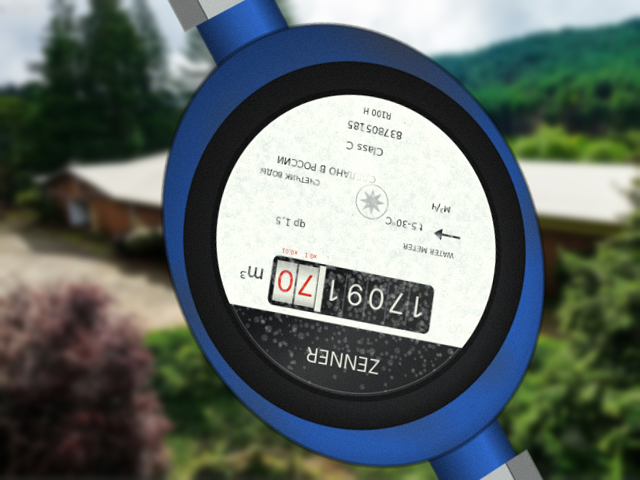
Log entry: 17091.70 m³
